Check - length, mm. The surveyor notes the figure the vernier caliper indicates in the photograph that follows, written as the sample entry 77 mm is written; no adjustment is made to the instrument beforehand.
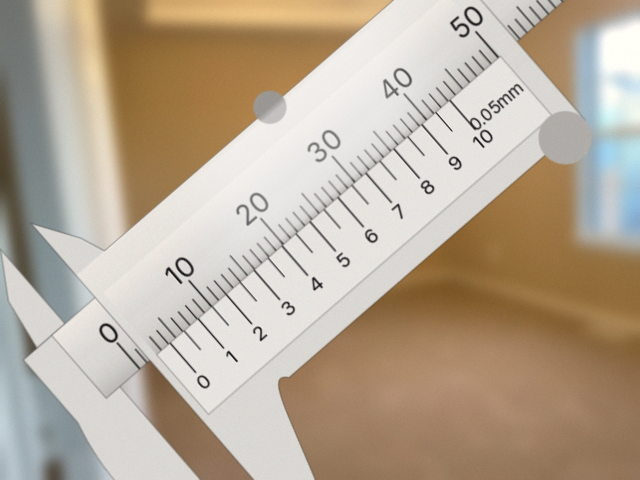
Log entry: 4.2 mm
